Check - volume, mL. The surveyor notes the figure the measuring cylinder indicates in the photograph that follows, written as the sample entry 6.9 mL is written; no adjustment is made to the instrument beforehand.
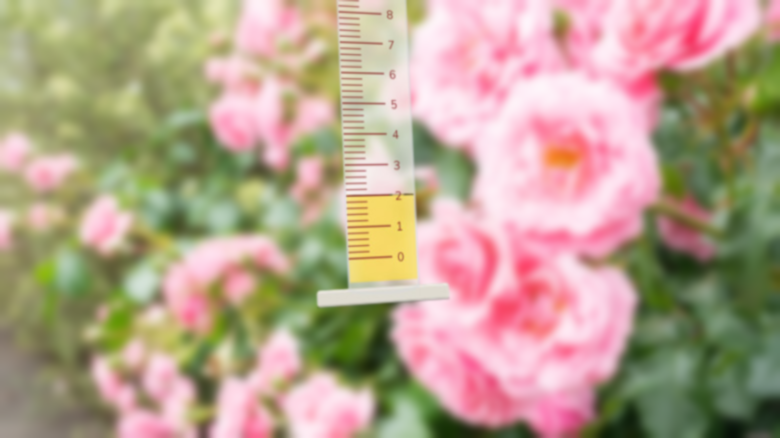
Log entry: 2 mL
